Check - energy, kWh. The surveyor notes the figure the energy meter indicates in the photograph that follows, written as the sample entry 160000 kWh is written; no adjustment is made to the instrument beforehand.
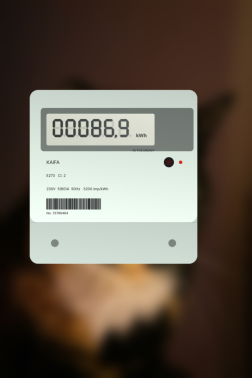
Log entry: 86.9 kWh
